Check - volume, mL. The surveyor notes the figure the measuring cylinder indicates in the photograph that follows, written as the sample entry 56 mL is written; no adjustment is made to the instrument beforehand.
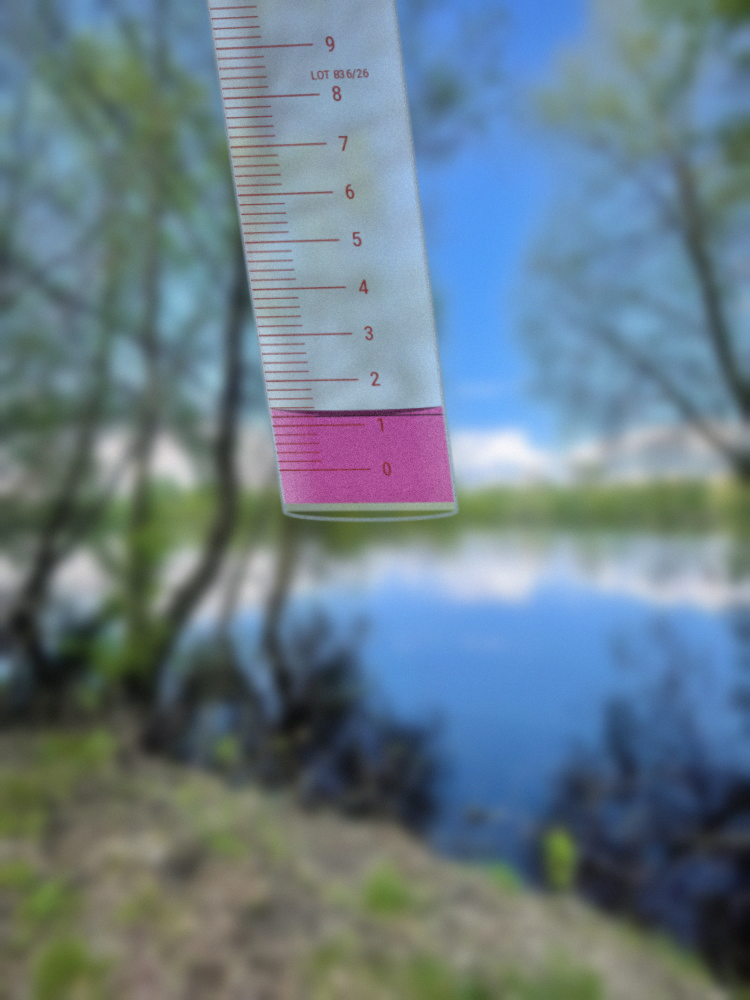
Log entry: 1.2 mL
